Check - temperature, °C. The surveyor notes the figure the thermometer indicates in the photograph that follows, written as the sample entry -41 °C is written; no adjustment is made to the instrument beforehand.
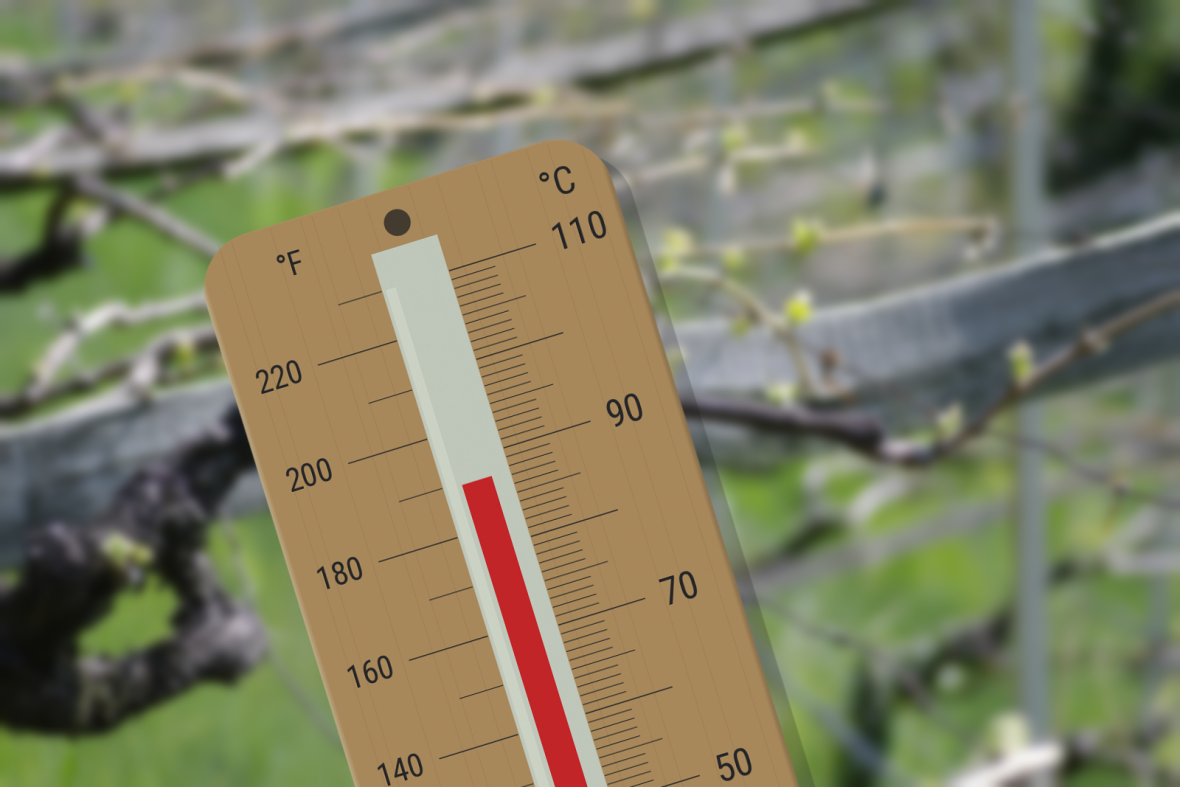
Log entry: 87.5 °C
